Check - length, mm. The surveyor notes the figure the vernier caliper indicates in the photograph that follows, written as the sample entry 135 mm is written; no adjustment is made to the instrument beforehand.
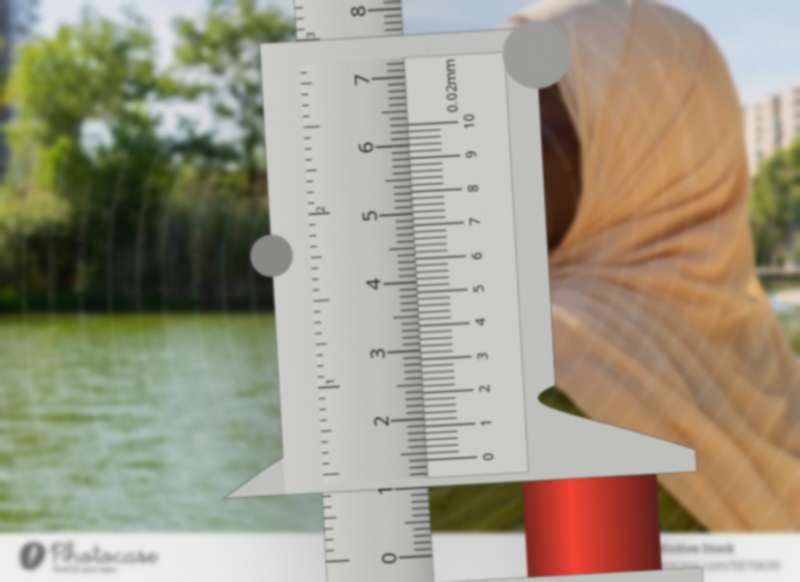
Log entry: 14.0 mm
